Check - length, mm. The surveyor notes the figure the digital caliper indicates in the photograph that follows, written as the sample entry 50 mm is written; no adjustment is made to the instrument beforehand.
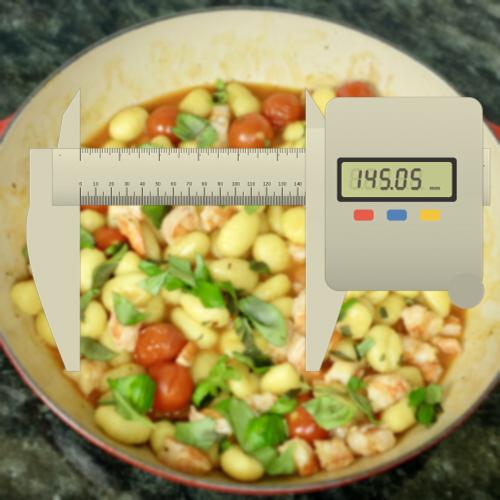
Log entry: 145.05 mm
